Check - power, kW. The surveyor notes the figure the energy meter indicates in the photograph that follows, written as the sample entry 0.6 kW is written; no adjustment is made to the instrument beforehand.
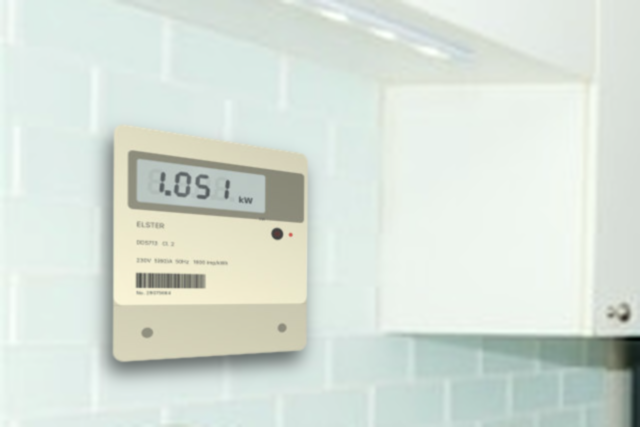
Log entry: 1.051 kW
